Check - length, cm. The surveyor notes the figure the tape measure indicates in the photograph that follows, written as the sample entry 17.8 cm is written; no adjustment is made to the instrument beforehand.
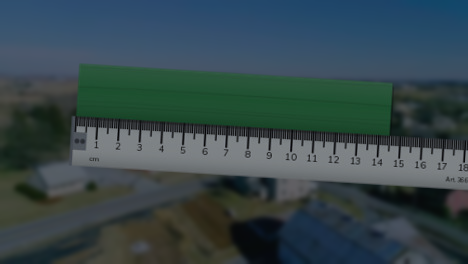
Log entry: 14.5 cm
